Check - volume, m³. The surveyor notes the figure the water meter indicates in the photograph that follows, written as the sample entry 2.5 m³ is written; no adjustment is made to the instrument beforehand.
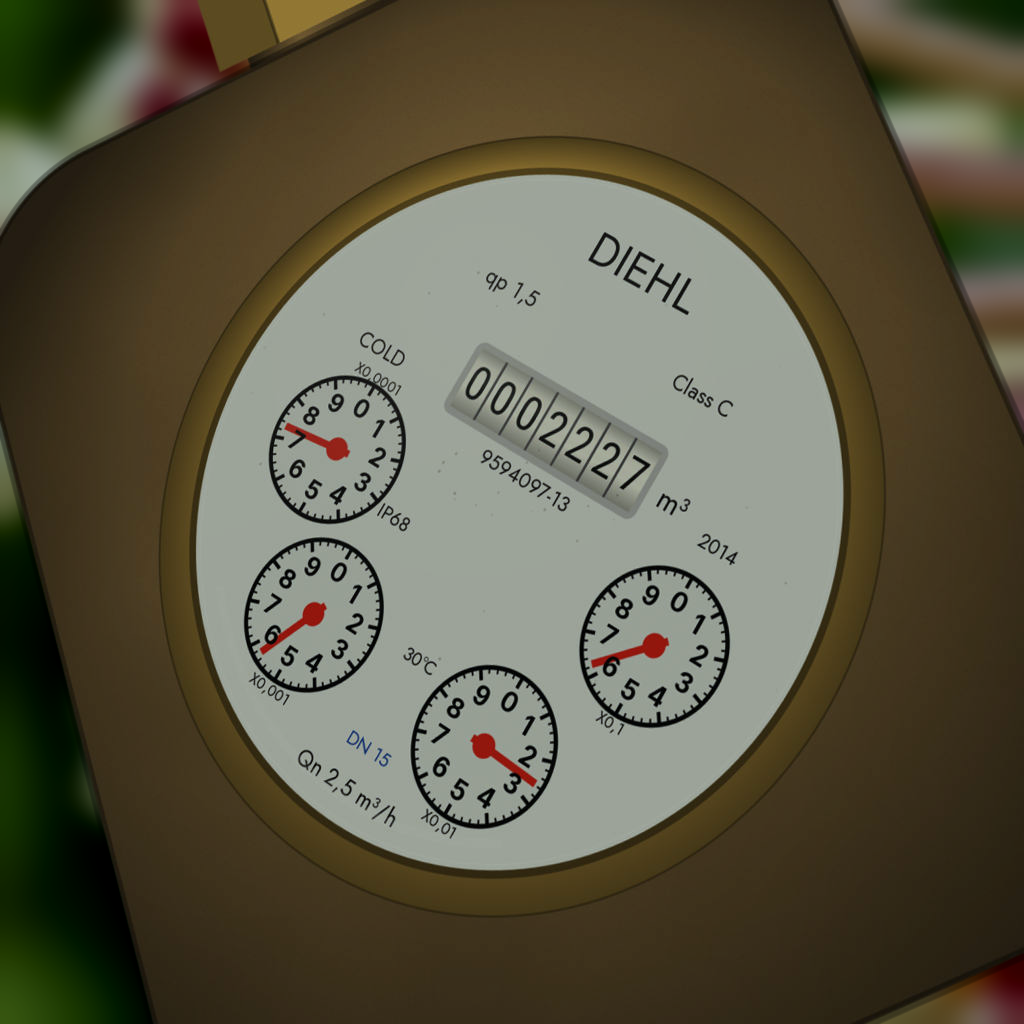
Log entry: 2227.6257 m³
